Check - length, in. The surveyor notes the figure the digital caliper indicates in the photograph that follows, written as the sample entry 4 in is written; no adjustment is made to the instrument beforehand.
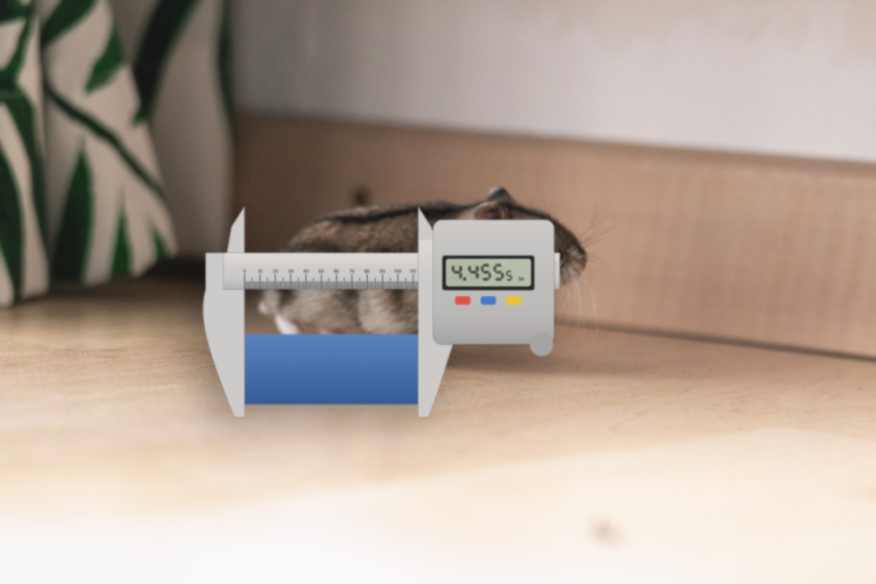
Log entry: 4.4555 in
